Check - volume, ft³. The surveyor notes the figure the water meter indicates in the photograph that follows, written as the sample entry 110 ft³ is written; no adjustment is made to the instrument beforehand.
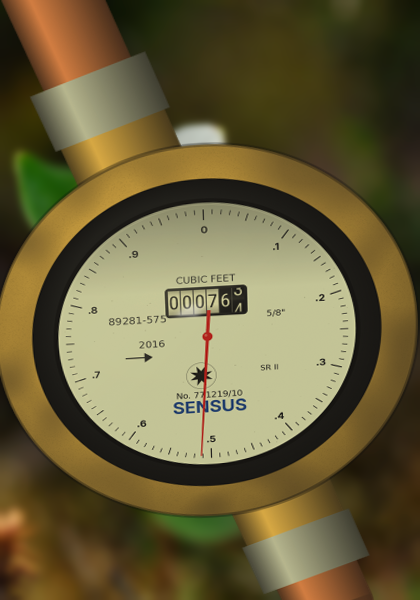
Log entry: 763.51 ft³
